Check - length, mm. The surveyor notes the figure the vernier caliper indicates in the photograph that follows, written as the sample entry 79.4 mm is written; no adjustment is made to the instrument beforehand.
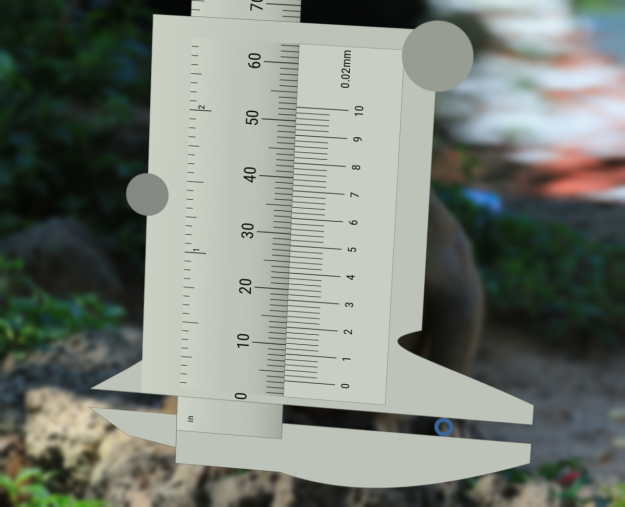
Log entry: 3.4 mm
